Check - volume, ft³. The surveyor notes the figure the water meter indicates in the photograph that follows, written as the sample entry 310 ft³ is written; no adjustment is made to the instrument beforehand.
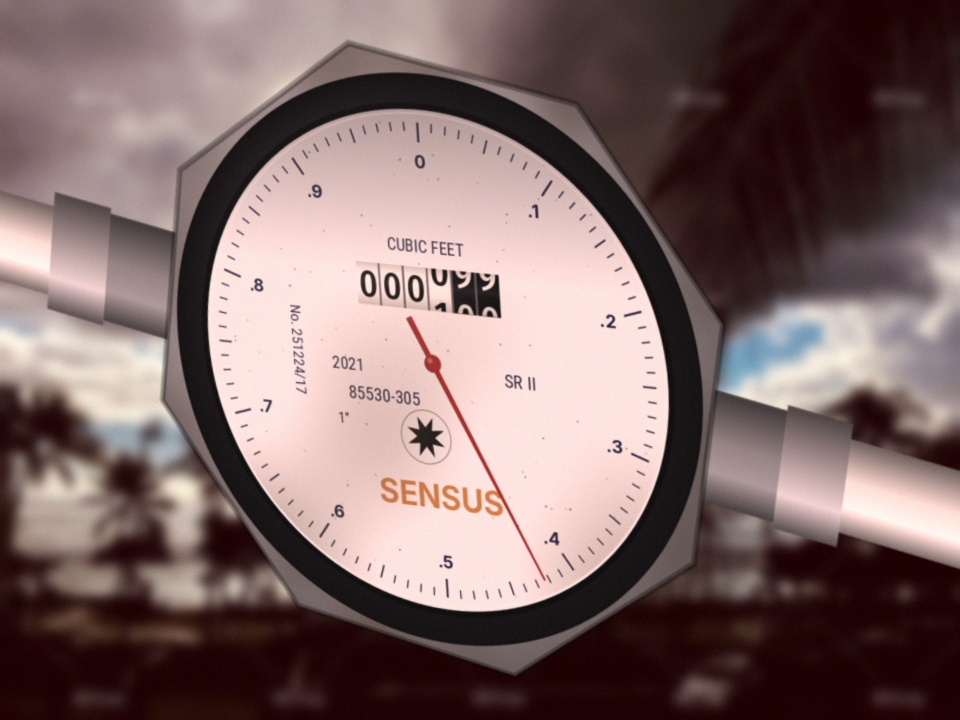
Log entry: 99.42 ft³
